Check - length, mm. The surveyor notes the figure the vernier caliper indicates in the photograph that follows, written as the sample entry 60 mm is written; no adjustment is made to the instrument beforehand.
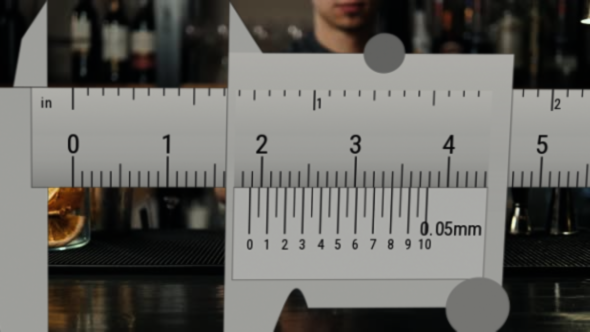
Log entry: 18.8 mm
